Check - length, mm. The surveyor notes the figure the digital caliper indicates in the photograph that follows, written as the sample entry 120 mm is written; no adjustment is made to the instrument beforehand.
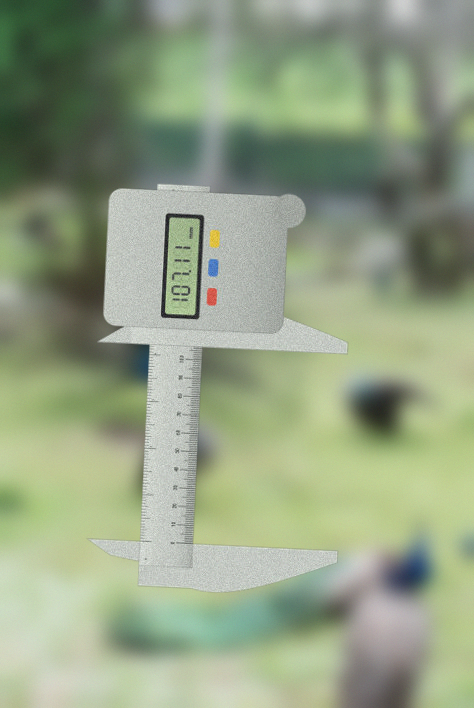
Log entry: 107.11 mm
